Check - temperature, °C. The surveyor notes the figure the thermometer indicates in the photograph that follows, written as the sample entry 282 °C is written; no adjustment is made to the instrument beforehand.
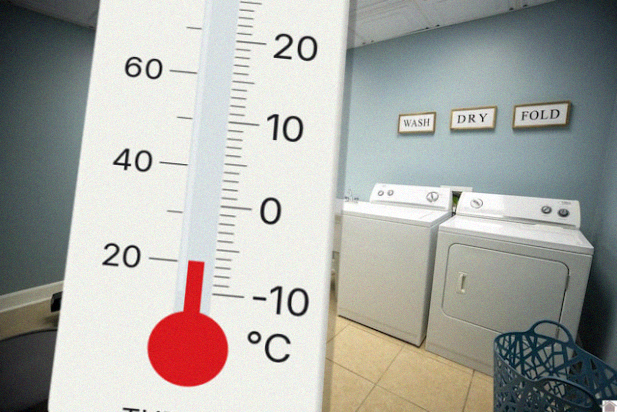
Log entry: -6.5 °C
